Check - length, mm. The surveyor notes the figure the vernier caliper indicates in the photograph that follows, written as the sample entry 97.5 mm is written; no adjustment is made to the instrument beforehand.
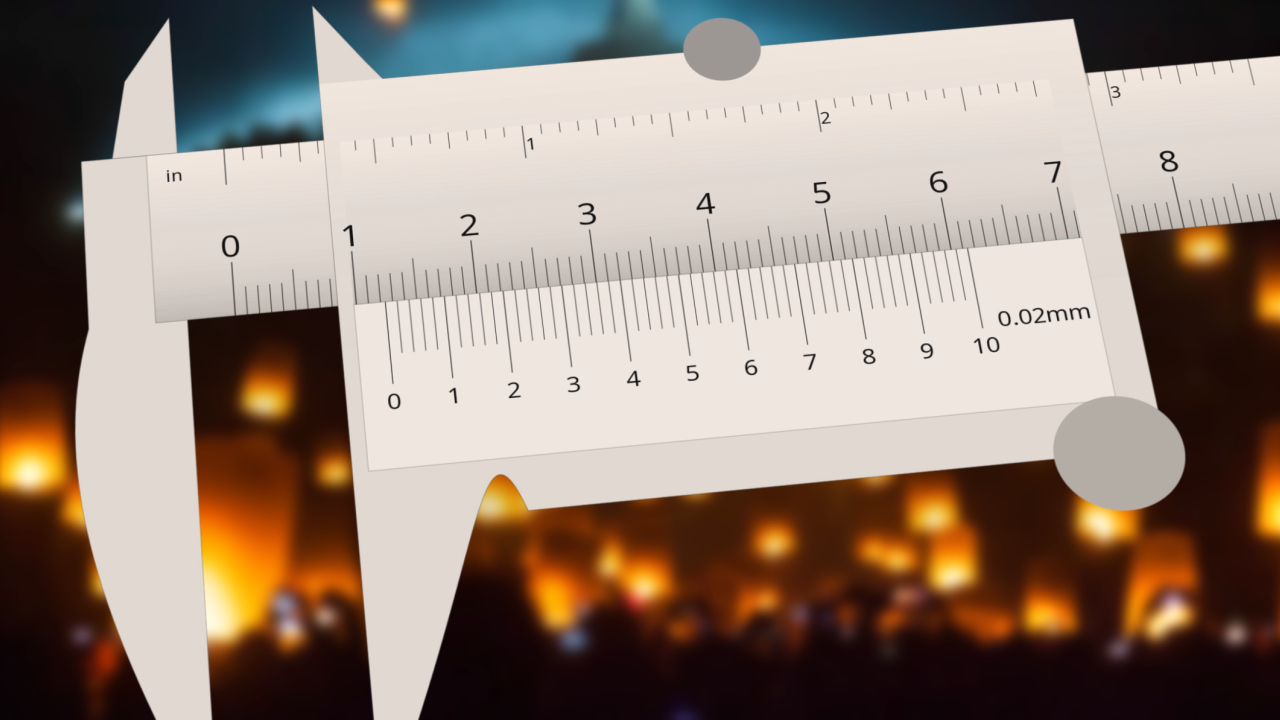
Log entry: 12.4 mm
